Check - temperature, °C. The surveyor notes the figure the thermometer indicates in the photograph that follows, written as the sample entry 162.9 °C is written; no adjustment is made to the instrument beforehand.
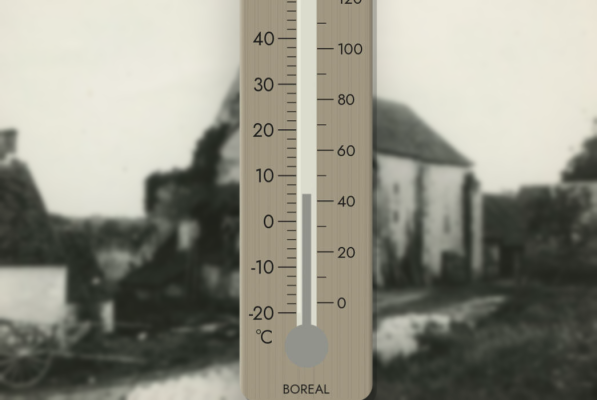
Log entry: 6 °C
